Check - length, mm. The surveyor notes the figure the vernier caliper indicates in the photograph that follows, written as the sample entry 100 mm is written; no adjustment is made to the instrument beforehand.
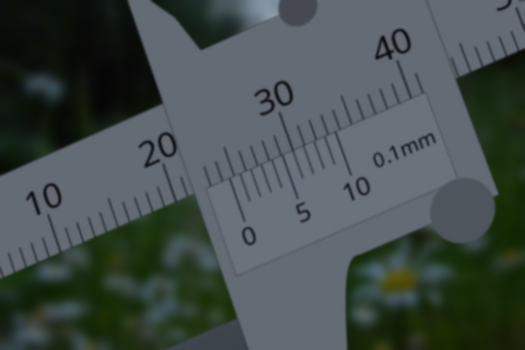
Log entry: 24.6 mm
